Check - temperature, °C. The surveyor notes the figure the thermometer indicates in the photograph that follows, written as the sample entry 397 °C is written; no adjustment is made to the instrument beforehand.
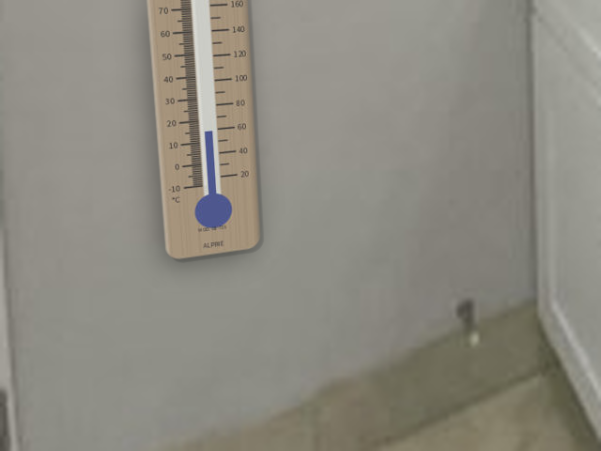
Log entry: 15 °C
